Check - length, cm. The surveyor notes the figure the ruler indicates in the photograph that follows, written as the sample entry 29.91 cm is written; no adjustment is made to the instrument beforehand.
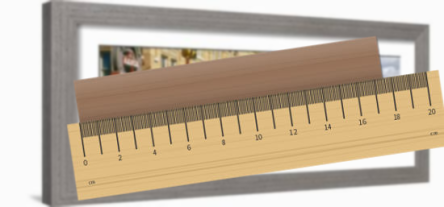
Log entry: 17.5 cm
